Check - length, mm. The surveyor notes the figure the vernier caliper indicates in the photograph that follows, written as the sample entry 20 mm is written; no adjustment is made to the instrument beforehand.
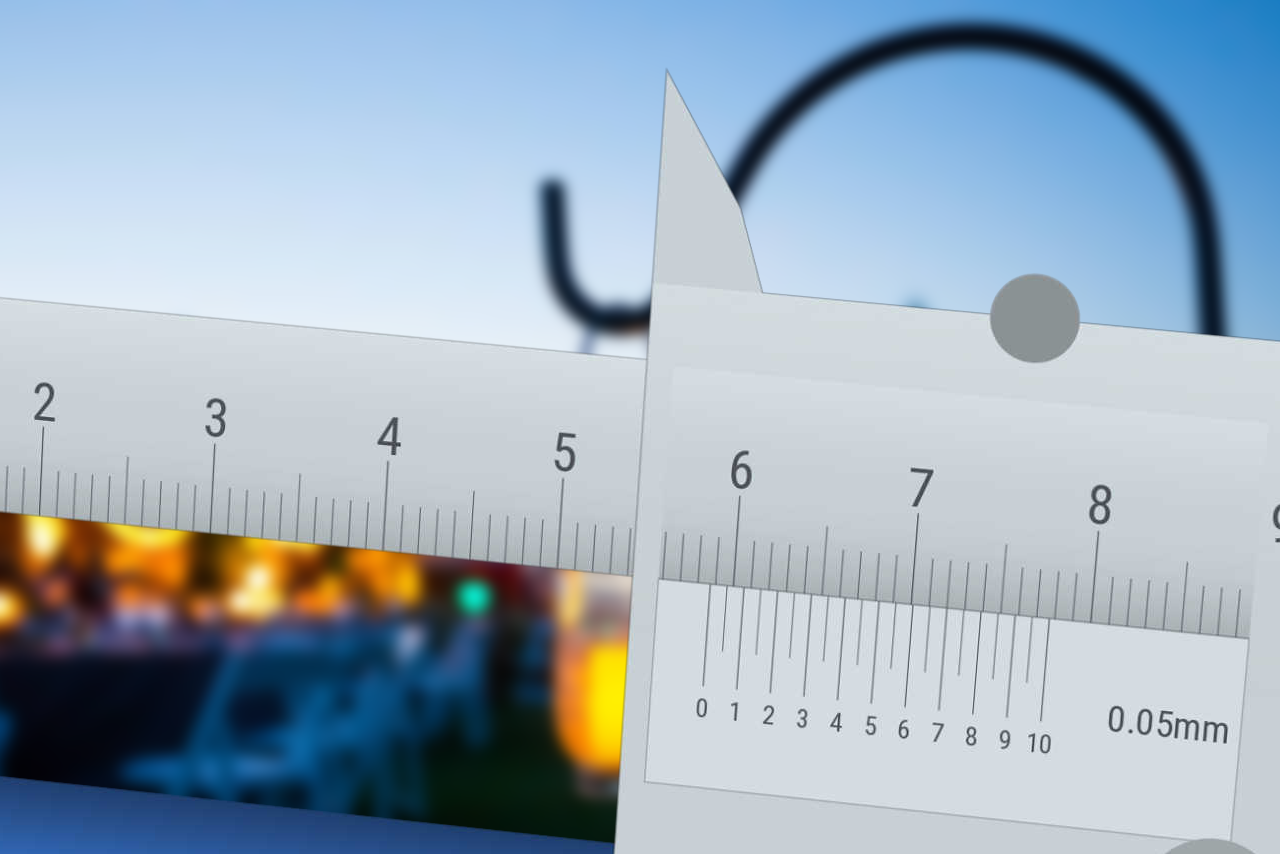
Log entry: 58.7 mm
